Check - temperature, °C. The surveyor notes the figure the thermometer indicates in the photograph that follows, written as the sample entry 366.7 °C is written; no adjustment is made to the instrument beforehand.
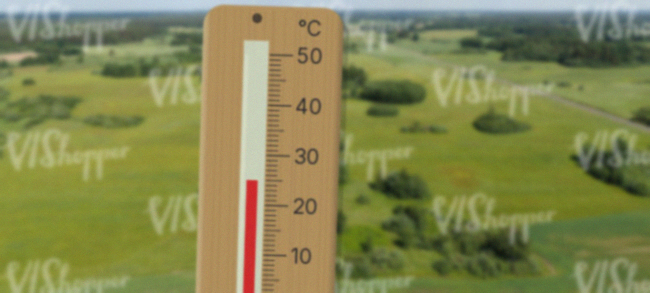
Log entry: 25 °C
